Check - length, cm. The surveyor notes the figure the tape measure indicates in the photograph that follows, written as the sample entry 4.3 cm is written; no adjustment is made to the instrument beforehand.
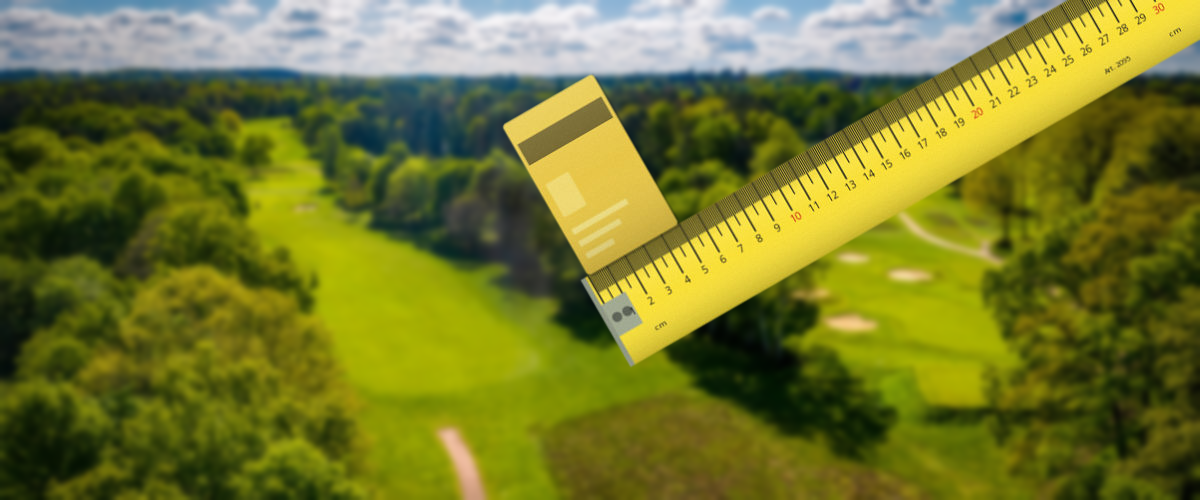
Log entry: 5 cm
